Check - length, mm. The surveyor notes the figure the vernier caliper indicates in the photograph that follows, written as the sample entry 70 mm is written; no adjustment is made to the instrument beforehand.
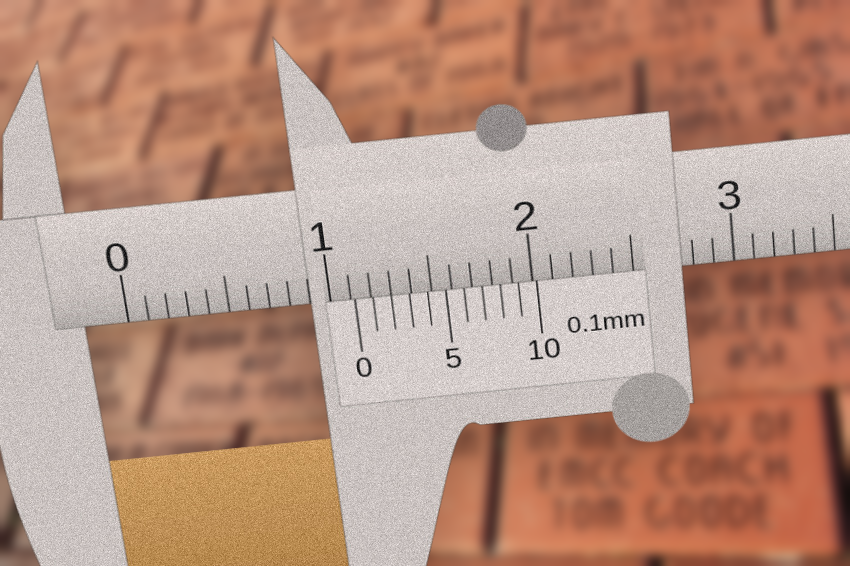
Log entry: 11.2 mm
